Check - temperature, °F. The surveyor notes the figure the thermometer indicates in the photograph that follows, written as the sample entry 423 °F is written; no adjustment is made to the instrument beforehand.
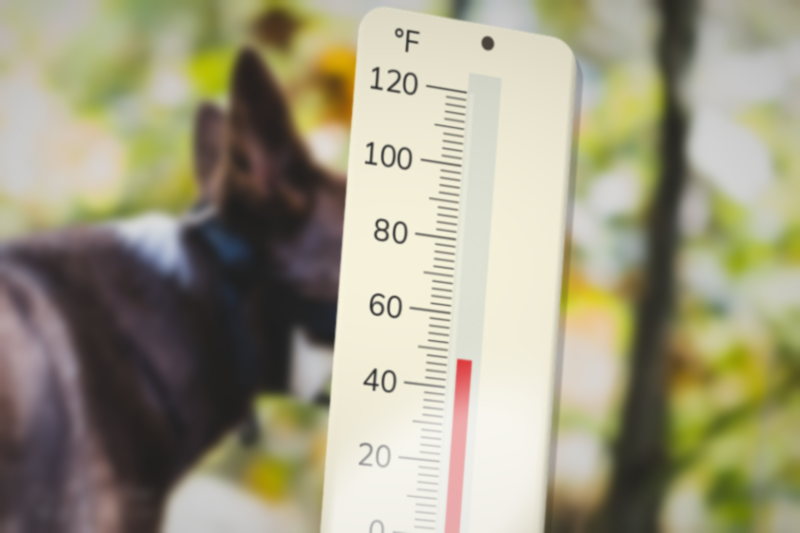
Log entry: 48 °F
